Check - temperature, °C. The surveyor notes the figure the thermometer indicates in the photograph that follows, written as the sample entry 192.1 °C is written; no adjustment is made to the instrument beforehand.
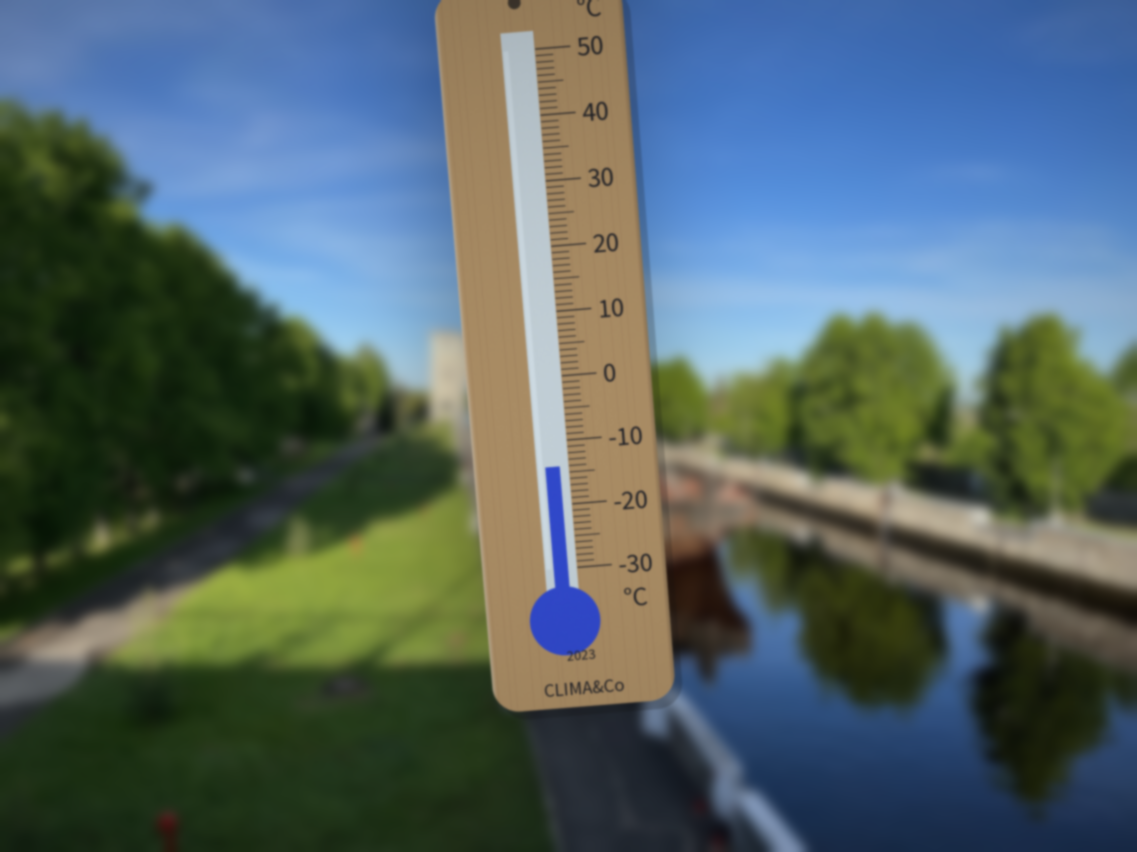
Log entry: -14 °C
